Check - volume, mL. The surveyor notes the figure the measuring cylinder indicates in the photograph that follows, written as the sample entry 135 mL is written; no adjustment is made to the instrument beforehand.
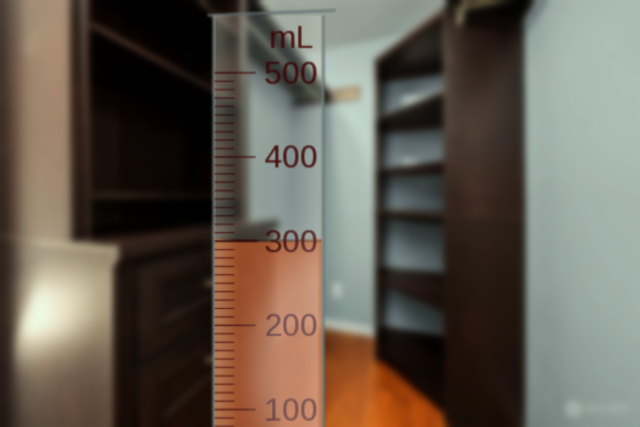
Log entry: 300 mL
